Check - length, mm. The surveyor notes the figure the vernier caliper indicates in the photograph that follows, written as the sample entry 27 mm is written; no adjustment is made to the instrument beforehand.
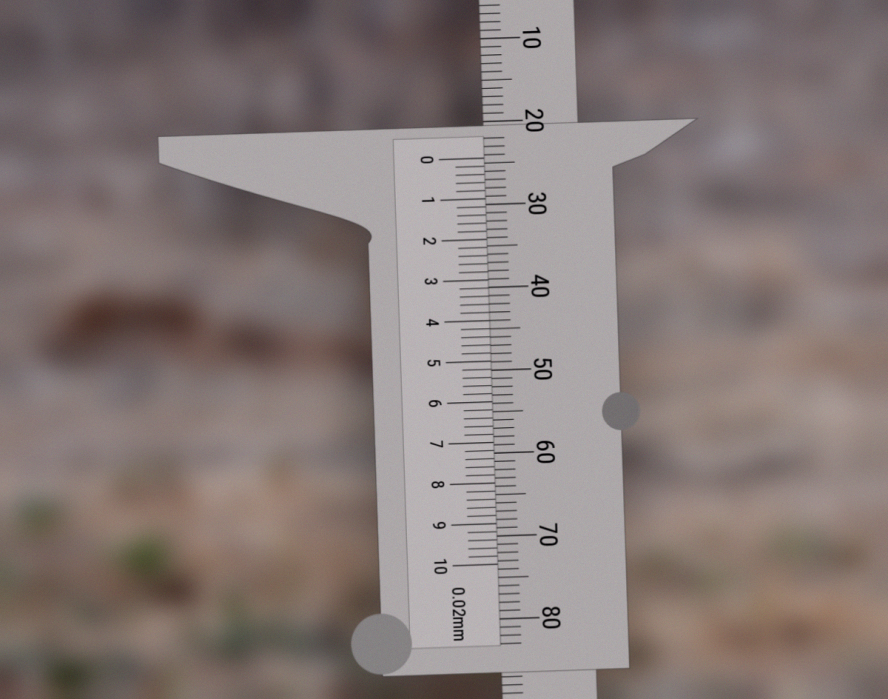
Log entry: 24.4 mm
